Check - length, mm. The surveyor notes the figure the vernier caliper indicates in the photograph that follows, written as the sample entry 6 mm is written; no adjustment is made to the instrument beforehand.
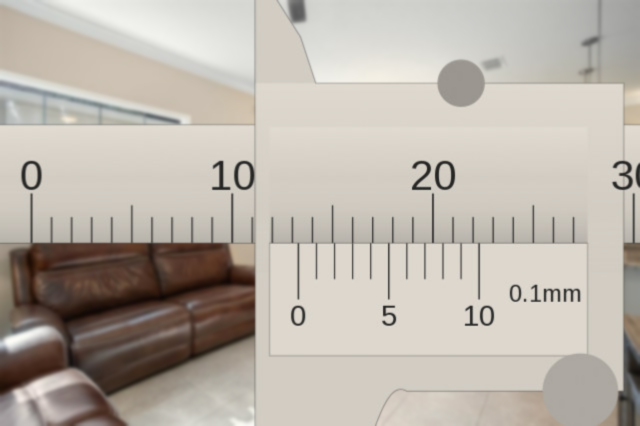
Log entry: 13.3 mm
